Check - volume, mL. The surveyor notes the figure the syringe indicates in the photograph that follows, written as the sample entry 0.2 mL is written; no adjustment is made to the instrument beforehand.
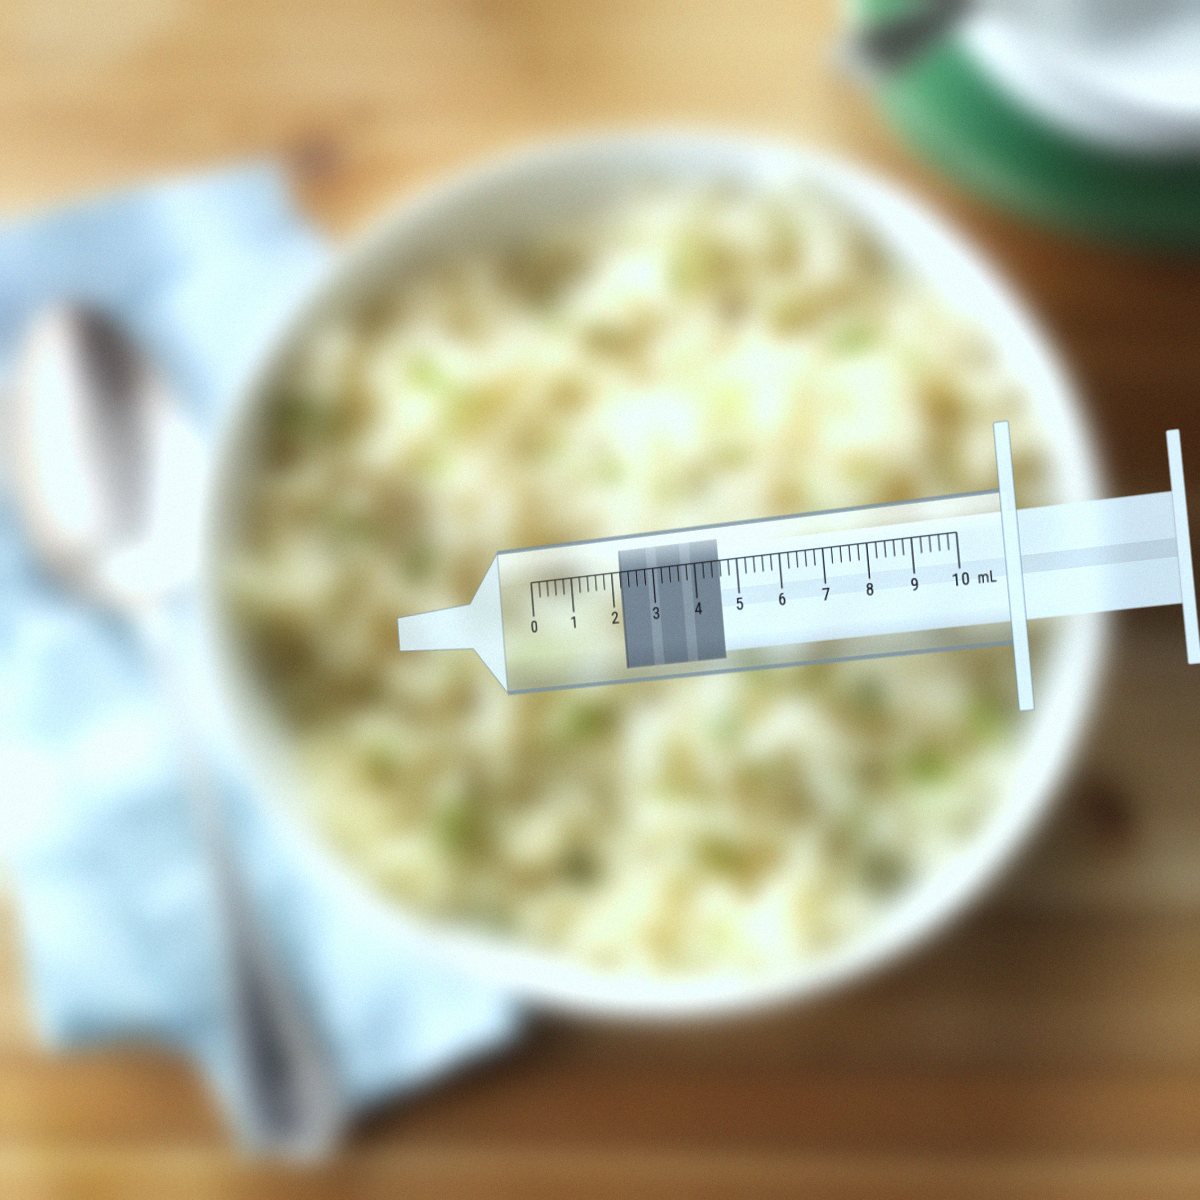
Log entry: 2.2 mL
